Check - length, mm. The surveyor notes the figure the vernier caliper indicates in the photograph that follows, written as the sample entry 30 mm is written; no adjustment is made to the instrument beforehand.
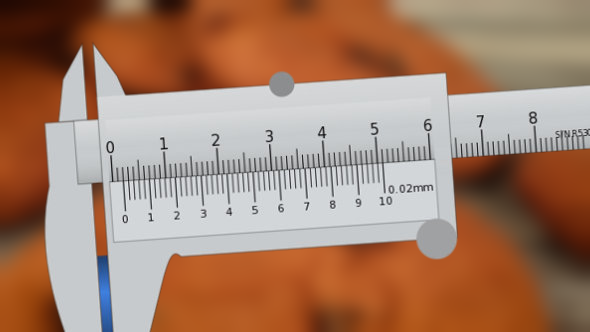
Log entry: 2.0 mm
